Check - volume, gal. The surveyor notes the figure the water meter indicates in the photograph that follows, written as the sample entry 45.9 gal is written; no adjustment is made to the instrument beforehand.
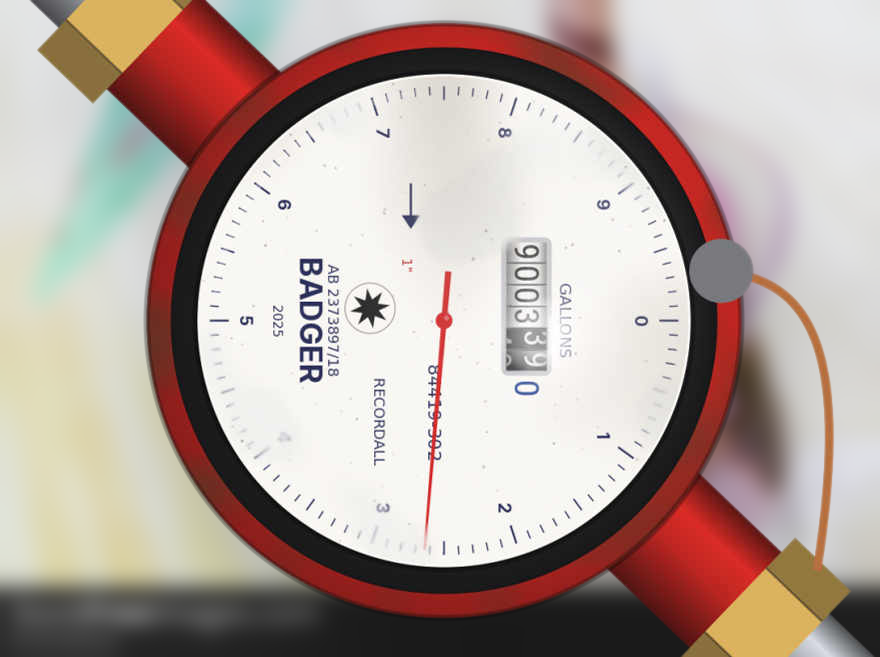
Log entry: 9003392.6 gal
